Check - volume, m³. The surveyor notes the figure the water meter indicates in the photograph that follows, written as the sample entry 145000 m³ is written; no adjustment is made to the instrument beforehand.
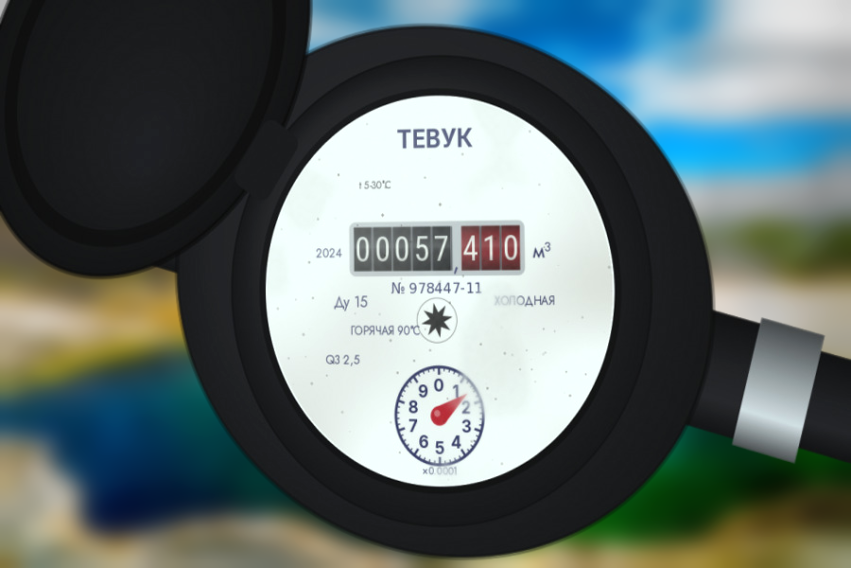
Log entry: 57.4101 m³
